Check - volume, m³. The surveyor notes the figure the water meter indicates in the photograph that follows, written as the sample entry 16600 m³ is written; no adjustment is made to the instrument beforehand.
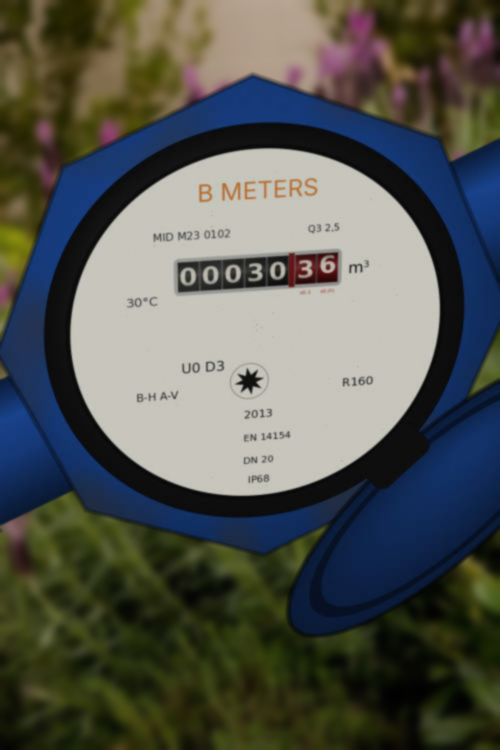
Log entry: 30.36 m³
